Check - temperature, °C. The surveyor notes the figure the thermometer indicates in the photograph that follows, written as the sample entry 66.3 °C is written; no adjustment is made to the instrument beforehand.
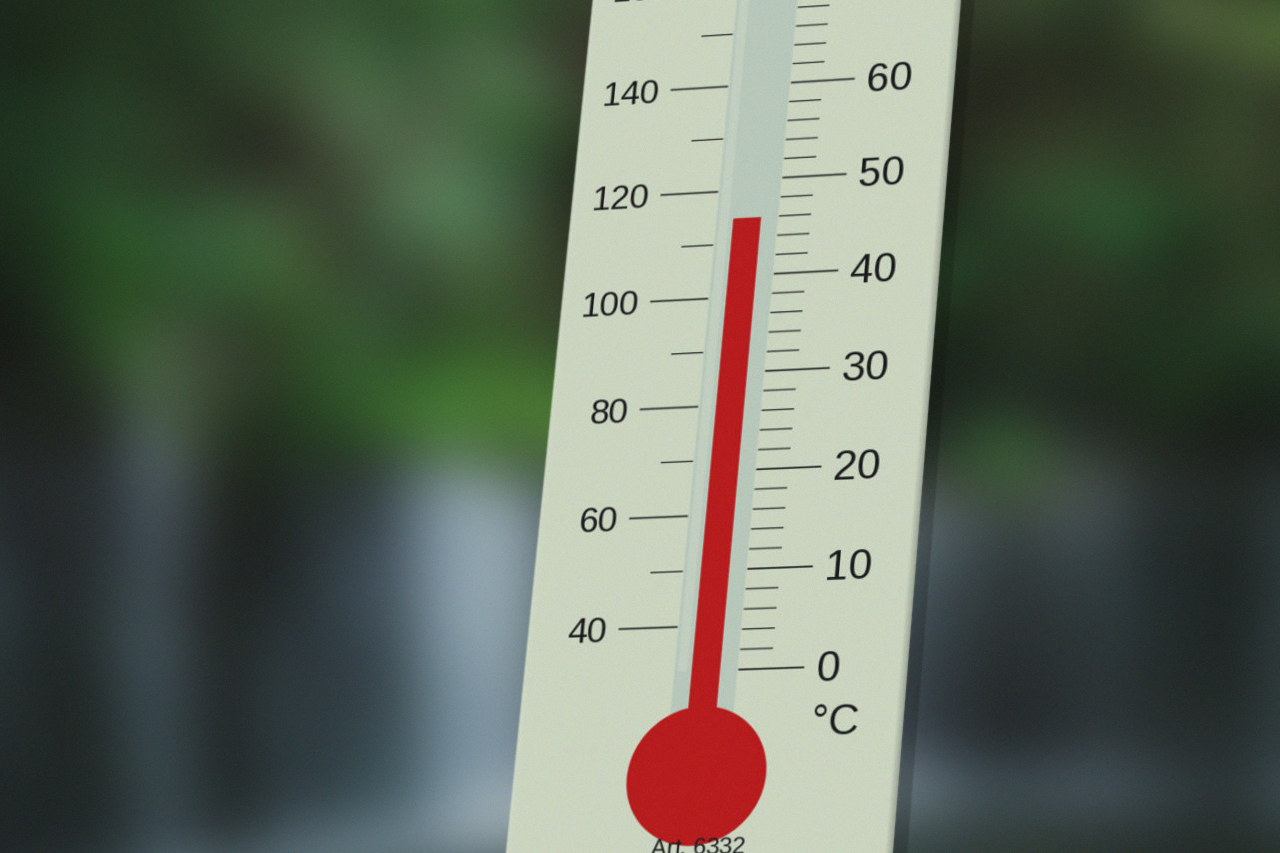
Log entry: 46 °C
